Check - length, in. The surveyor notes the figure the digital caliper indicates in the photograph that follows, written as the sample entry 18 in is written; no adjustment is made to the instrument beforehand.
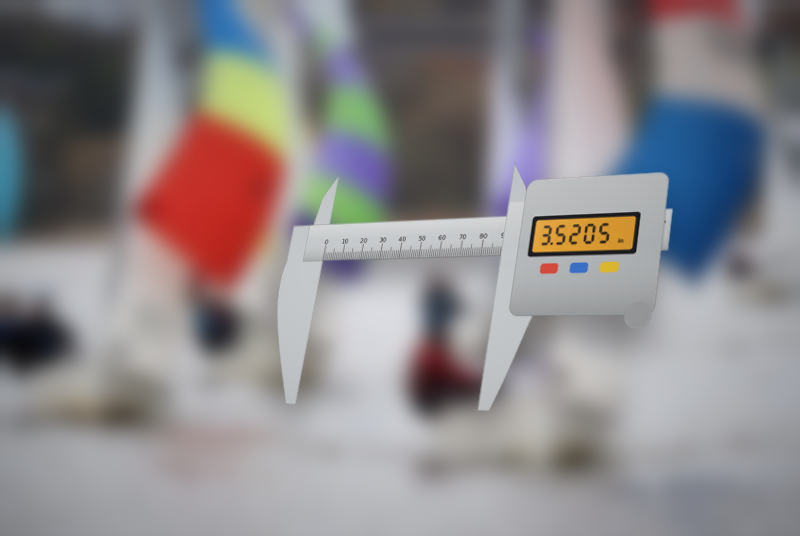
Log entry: 3.5205 in
